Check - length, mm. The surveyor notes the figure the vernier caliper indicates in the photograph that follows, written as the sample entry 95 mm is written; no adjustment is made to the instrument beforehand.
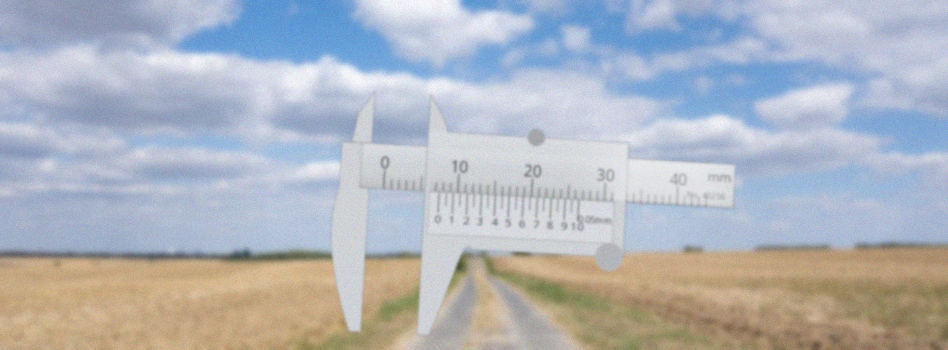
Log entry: 7.5 mm
